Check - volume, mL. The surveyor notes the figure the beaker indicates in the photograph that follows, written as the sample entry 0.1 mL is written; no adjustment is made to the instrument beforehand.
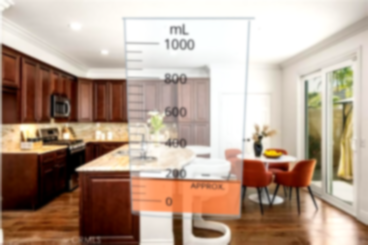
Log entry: 150 mL
